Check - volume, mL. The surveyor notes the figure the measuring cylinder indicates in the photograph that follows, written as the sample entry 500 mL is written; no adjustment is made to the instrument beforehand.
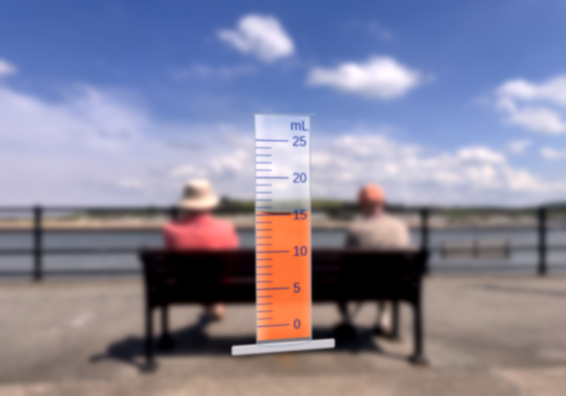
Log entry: 15 mL
